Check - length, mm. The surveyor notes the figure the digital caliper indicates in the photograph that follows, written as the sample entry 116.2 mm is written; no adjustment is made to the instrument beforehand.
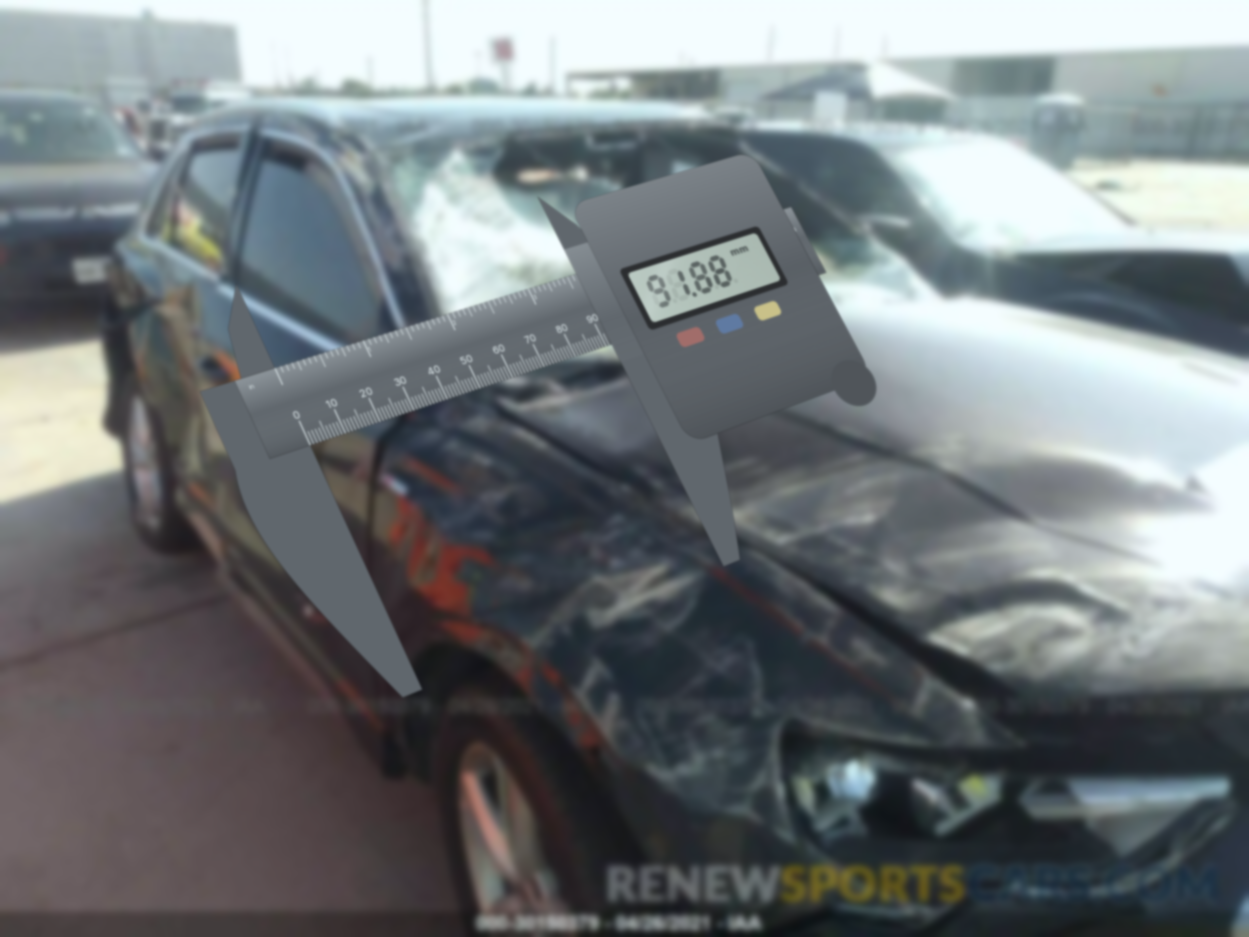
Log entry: 91.88 mm
